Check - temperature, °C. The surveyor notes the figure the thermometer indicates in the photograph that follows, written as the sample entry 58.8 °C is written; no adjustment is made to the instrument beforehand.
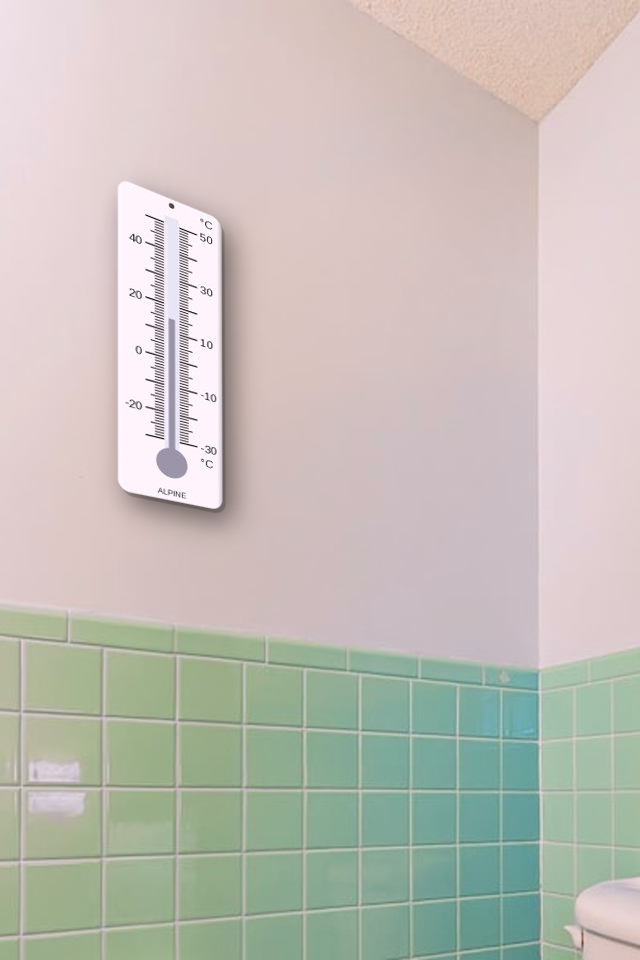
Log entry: 15 °C
